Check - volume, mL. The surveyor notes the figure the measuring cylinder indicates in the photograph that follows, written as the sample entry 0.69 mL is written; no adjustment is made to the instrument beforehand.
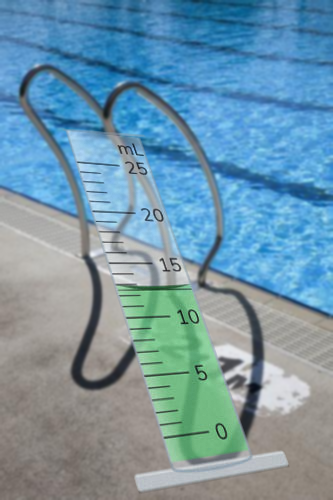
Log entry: 12.5 mL
